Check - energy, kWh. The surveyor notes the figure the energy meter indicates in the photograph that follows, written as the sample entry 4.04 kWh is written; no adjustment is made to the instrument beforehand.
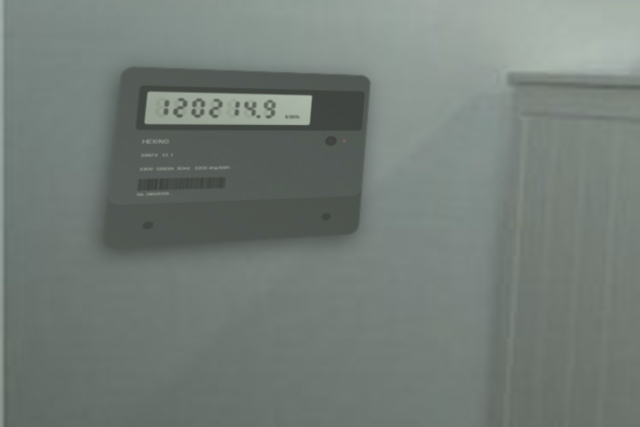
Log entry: 120214.9 kWh
